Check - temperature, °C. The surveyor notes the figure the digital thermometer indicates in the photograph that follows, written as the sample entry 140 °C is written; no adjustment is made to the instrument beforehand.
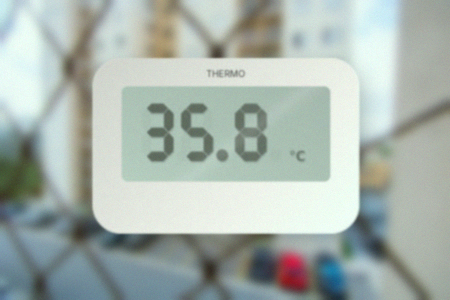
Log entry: 35.8 °C
